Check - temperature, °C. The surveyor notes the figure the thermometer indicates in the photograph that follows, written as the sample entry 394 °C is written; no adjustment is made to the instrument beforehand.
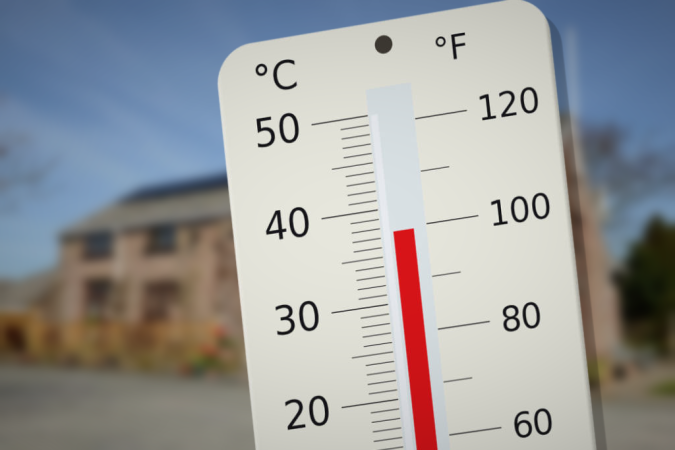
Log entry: 37.5 °C
